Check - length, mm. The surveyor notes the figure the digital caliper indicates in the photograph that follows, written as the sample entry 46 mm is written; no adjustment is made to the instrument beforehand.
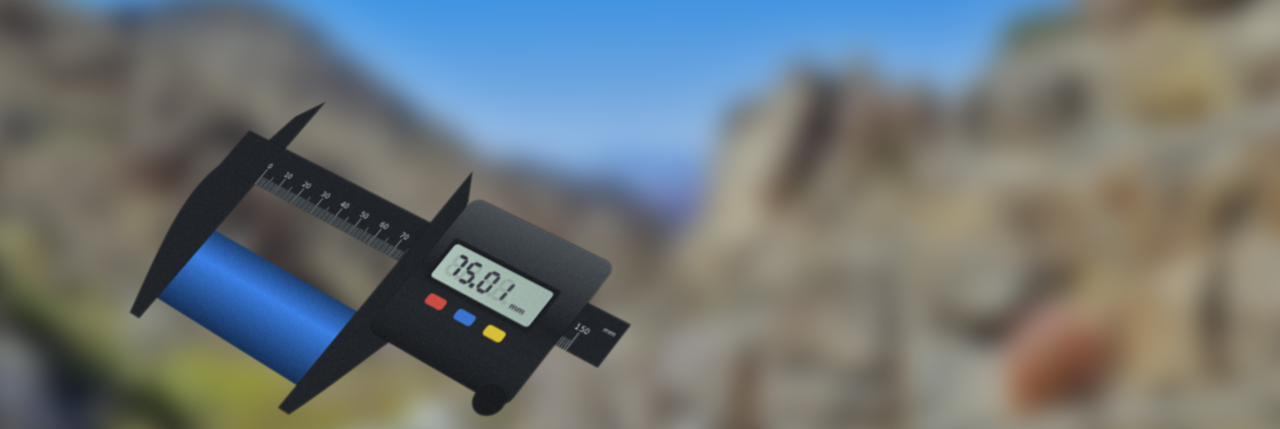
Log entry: 75.01 mm
